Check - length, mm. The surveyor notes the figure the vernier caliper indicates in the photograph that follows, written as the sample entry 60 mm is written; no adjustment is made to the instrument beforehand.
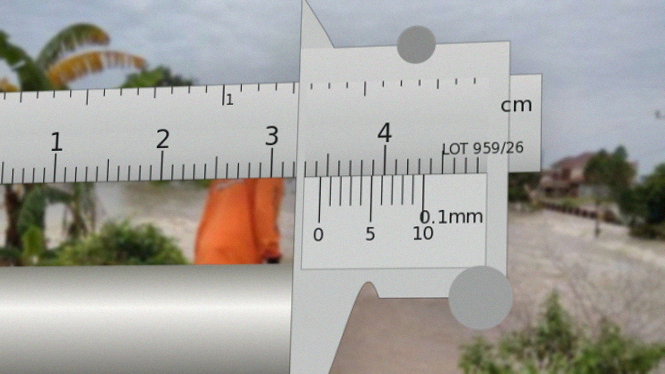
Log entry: 34.4 mm
